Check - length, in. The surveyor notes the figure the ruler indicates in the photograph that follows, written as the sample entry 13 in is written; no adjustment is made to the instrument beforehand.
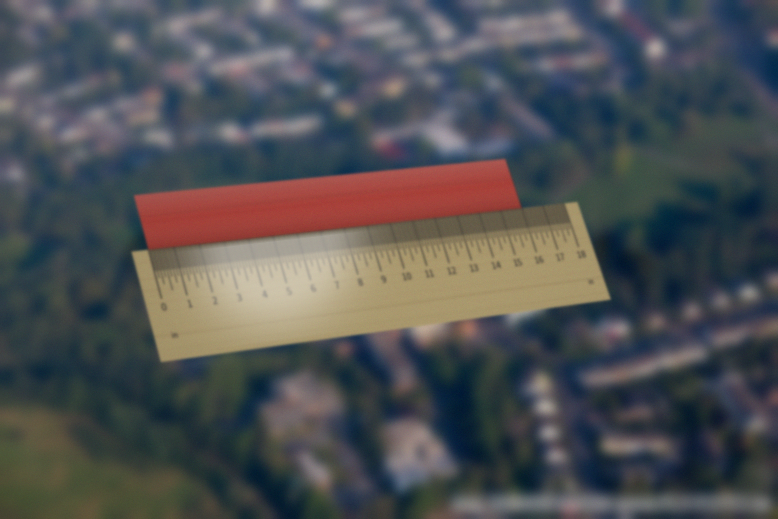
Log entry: 16 in
